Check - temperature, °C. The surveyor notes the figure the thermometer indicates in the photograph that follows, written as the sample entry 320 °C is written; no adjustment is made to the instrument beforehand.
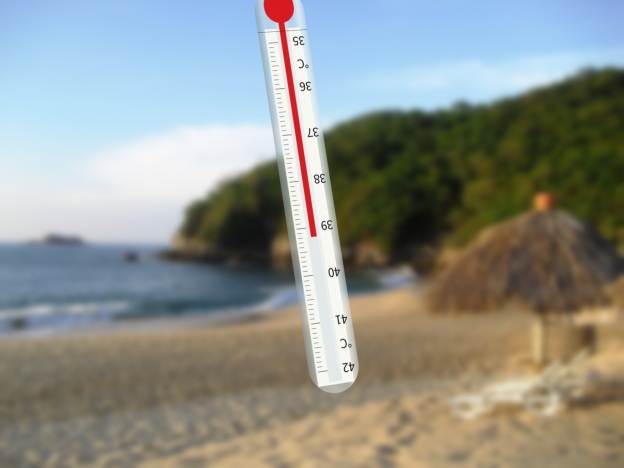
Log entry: 39.2 °C
